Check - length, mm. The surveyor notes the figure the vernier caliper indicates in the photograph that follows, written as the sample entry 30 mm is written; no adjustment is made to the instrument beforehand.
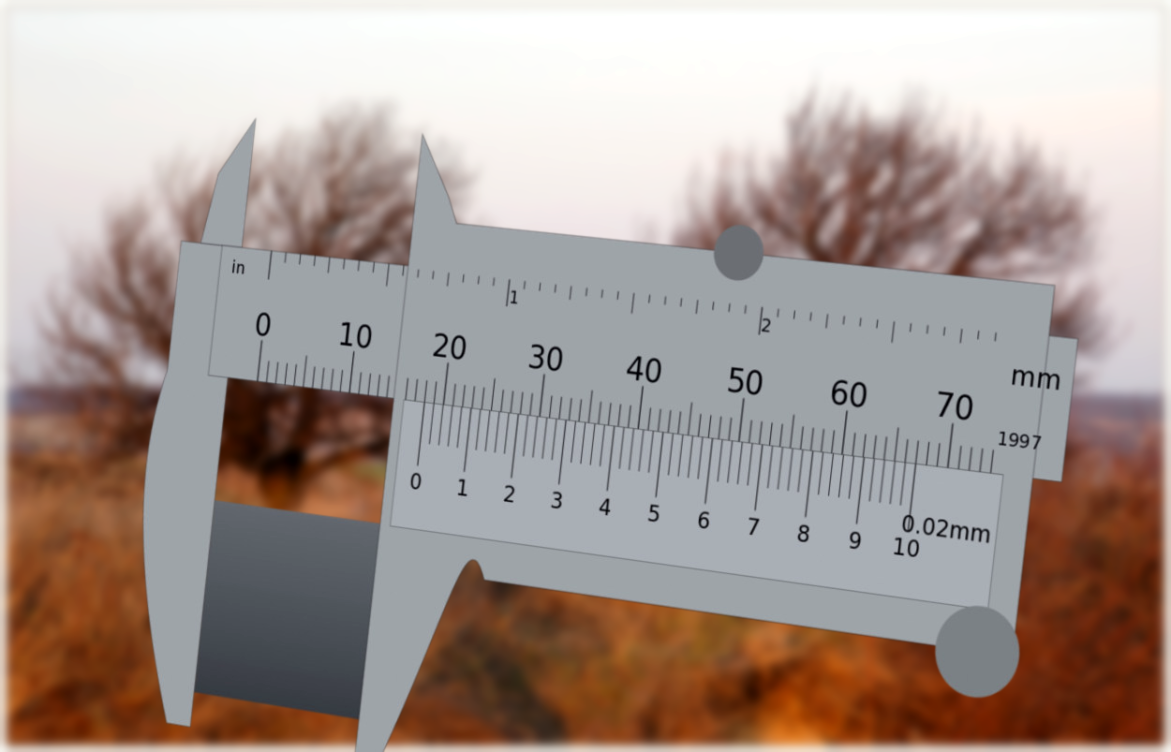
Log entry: 18.0 mm
